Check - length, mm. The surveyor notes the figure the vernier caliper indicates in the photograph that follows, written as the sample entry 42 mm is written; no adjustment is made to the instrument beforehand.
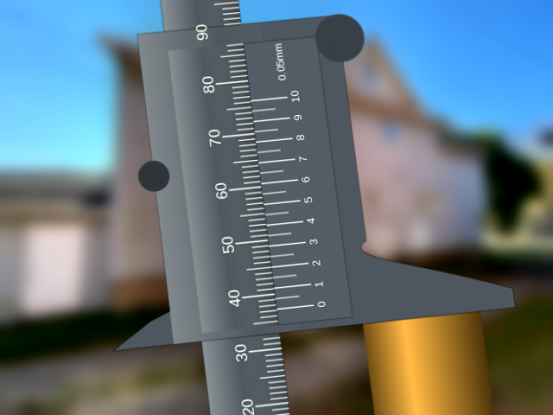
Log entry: 37.2 mm
